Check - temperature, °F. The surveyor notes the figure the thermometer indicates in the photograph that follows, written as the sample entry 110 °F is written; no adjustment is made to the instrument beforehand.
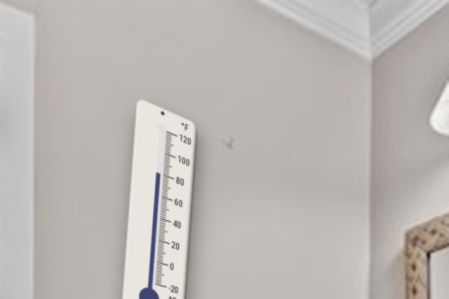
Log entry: 80 °F
